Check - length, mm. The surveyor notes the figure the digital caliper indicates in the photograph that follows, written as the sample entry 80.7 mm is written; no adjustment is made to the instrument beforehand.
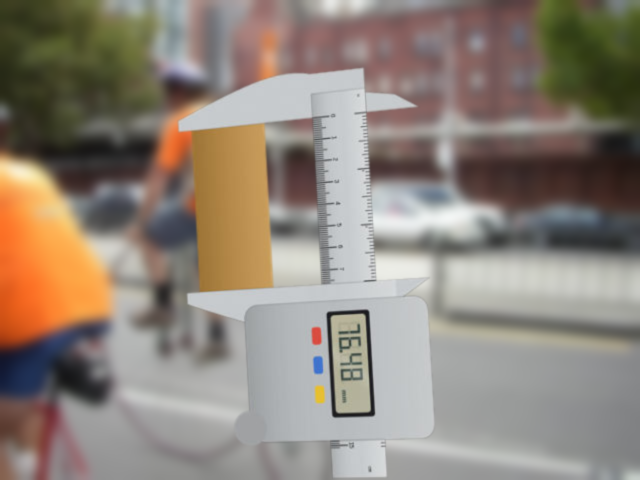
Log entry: 76.48 mm
